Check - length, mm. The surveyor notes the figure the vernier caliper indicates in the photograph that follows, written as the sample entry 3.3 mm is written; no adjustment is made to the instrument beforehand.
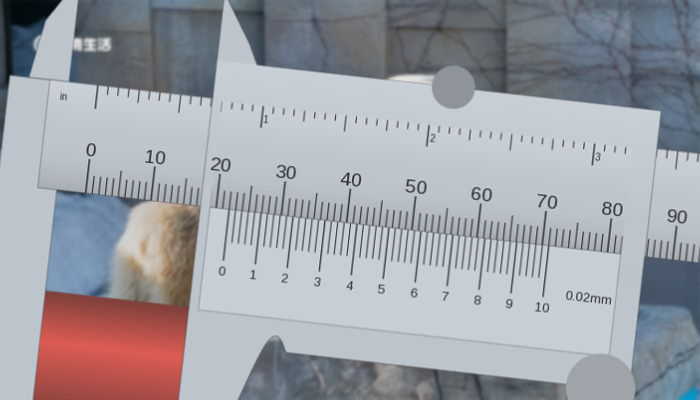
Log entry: 22.0 mm
